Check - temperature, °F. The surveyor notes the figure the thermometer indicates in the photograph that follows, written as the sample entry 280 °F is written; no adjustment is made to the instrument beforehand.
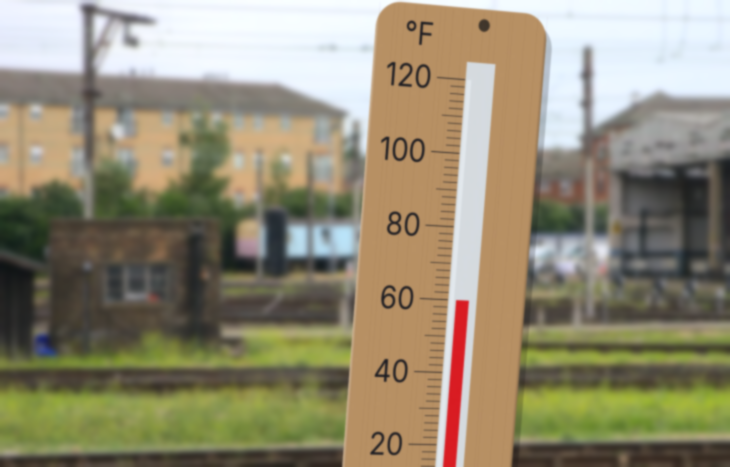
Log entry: 60 °F
